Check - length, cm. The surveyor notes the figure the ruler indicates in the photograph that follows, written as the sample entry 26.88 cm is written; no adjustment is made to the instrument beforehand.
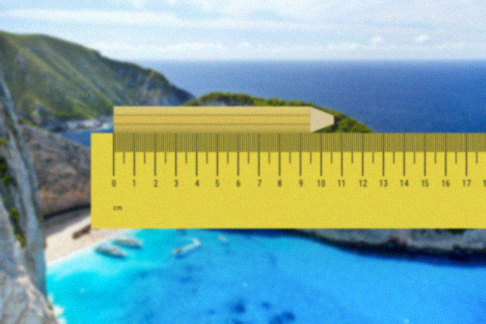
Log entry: 11 cm
